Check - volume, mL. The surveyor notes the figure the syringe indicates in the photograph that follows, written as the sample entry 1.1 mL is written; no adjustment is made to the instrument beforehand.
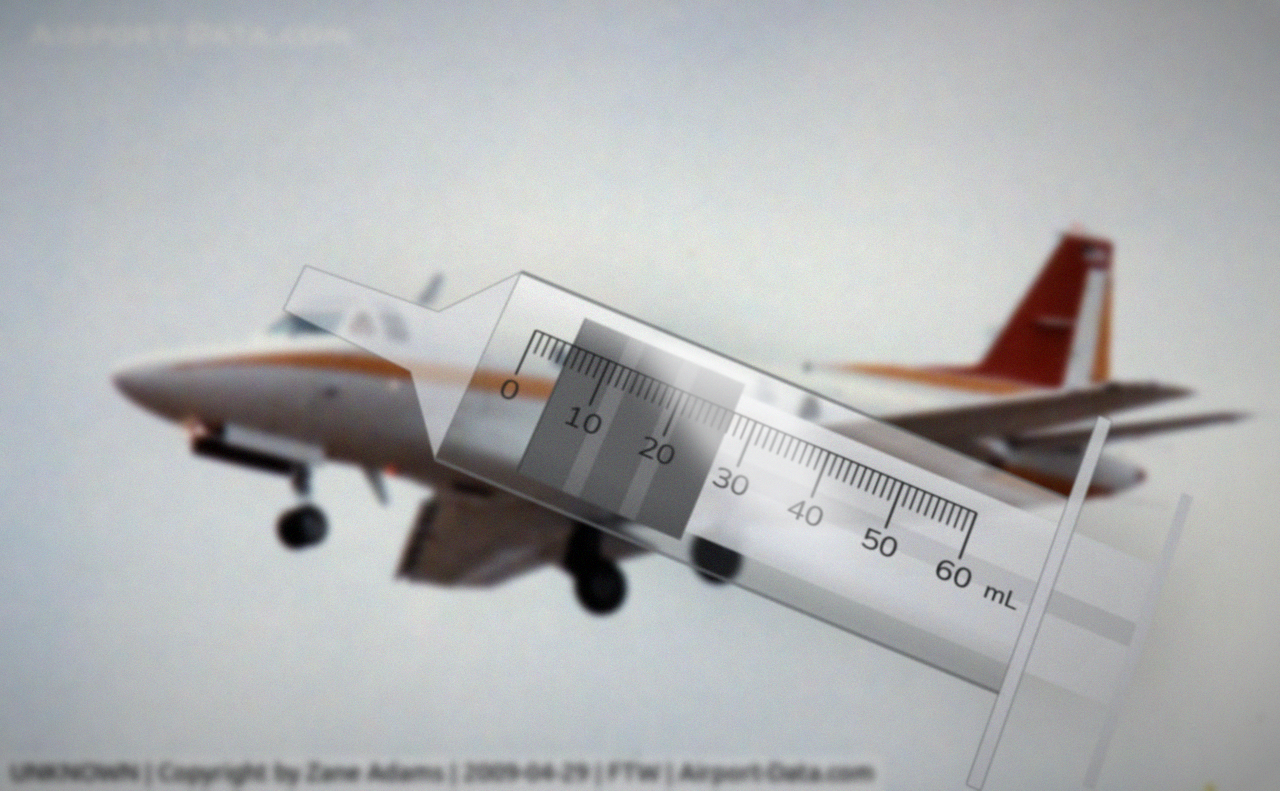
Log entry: 5 mL
